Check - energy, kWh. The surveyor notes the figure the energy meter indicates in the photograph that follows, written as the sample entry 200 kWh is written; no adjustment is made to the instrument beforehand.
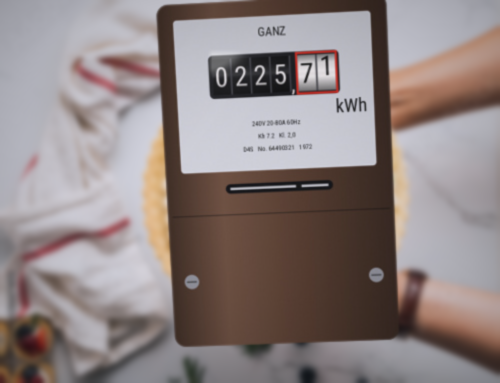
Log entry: 225.71 kWh
